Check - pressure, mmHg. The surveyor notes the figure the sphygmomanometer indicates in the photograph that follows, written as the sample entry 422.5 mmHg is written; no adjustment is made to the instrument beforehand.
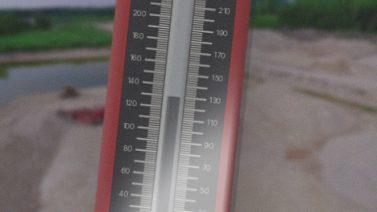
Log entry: 130 mmHg
